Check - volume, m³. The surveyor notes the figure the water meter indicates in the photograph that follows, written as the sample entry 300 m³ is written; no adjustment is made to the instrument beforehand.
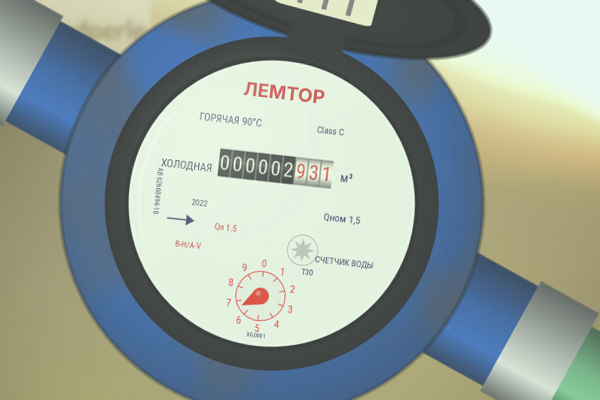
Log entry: 2.9316 m³
